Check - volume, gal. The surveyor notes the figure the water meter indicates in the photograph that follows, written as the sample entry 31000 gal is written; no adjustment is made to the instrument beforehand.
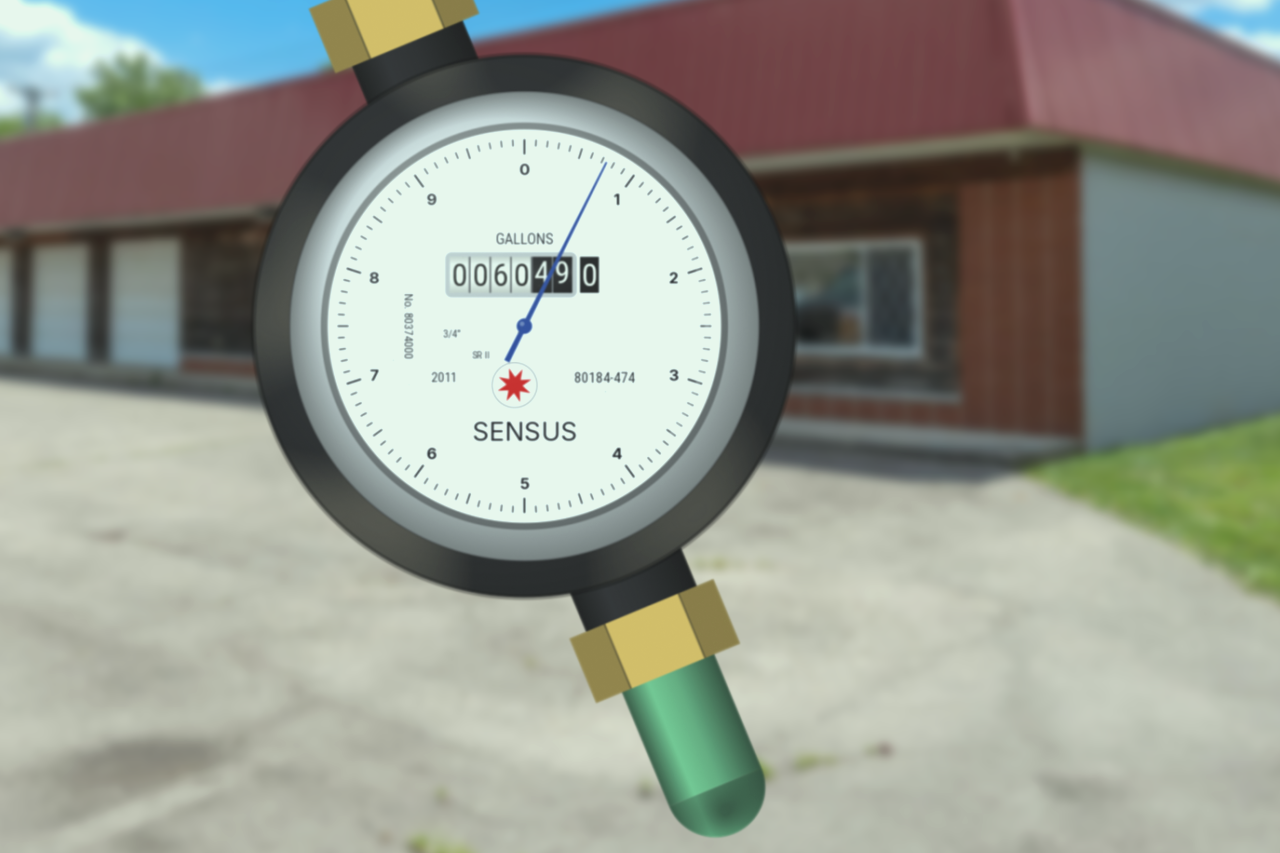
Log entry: 60490.7 gal
